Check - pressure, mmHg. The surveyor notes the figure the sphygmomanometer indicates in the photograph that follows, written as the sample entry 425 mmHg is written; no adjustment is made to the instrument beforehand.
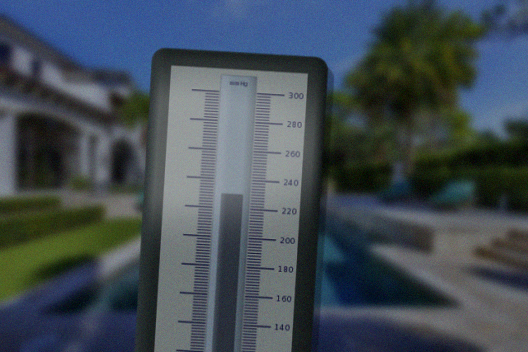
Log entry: 230 mmHg
